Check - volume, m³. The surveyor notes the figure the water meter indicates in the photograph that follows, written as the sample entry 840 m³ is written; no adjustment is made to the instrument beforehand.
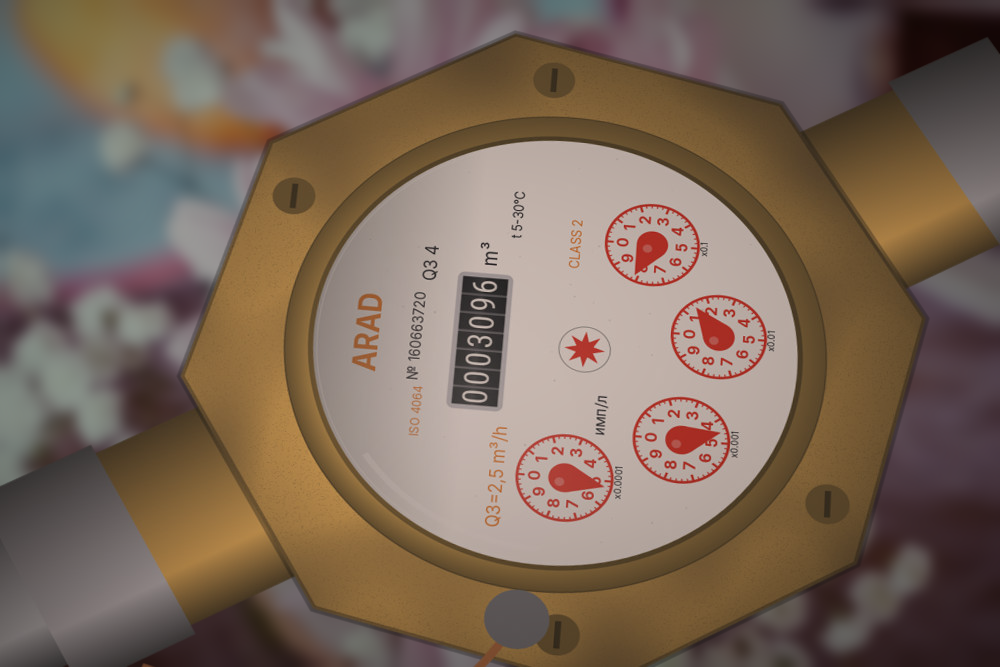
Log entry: 3096.8145 m³
